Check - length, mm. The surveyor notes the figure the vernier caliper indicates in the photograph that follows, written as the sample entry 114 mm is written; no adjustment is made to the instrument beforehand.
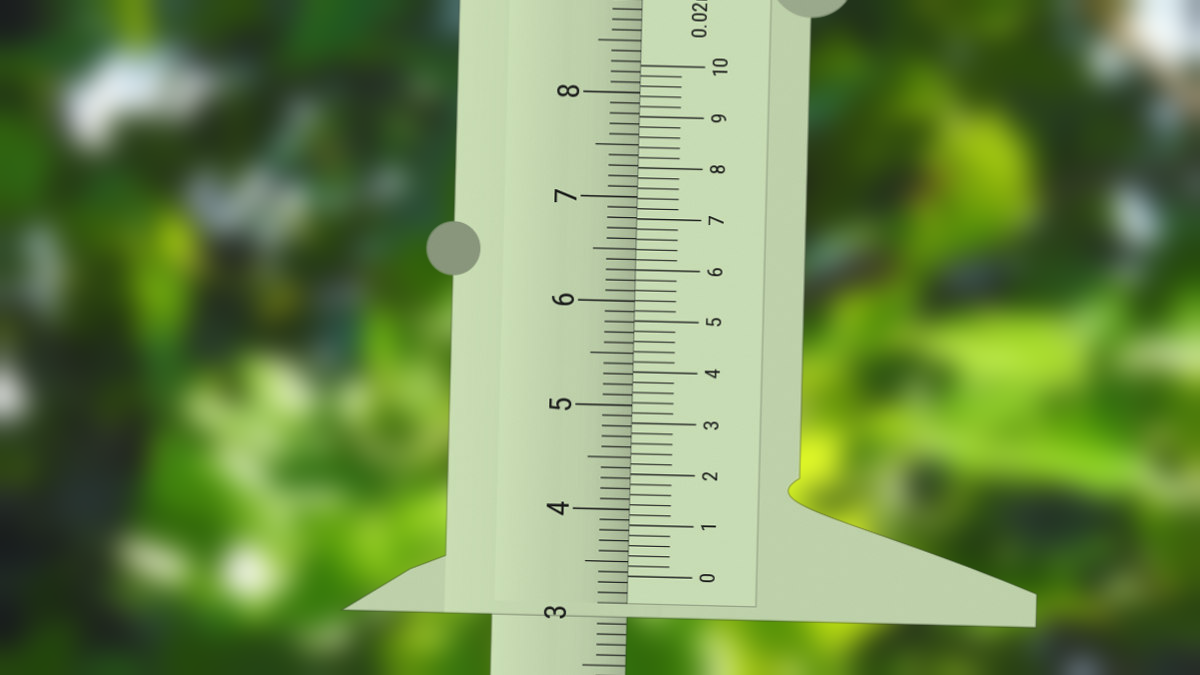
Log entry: 33.6 mm
